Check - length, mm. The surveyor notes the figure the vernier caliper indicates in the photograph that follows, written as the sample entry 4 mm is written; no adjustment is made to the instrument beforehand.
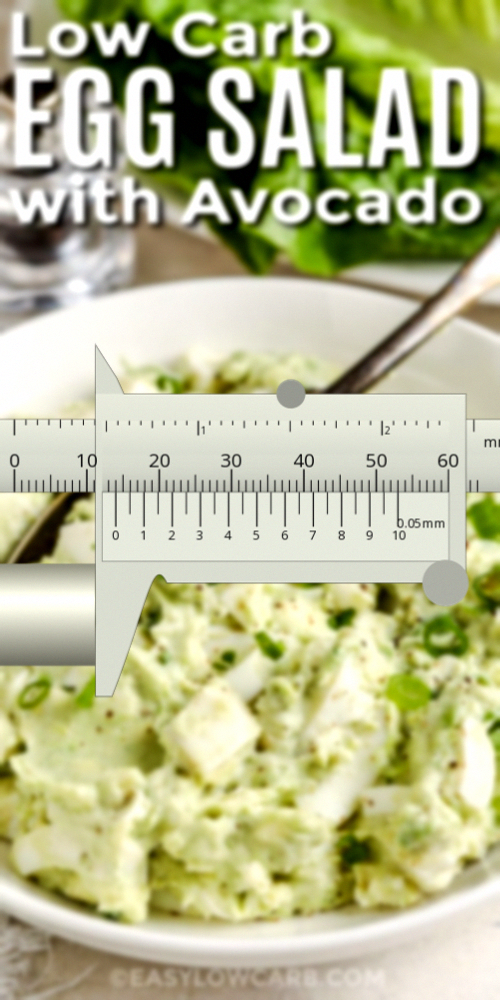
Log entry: 14.0 mm
